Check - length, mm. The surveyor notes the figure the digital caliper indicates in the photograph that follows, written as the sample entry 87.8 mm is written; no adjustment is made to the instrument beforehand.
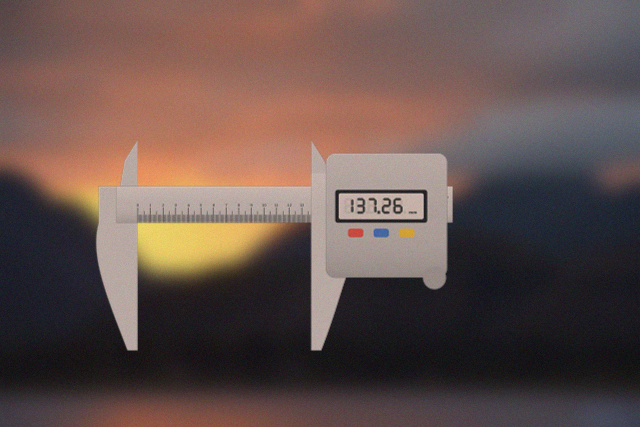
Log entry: 137.26 mm
